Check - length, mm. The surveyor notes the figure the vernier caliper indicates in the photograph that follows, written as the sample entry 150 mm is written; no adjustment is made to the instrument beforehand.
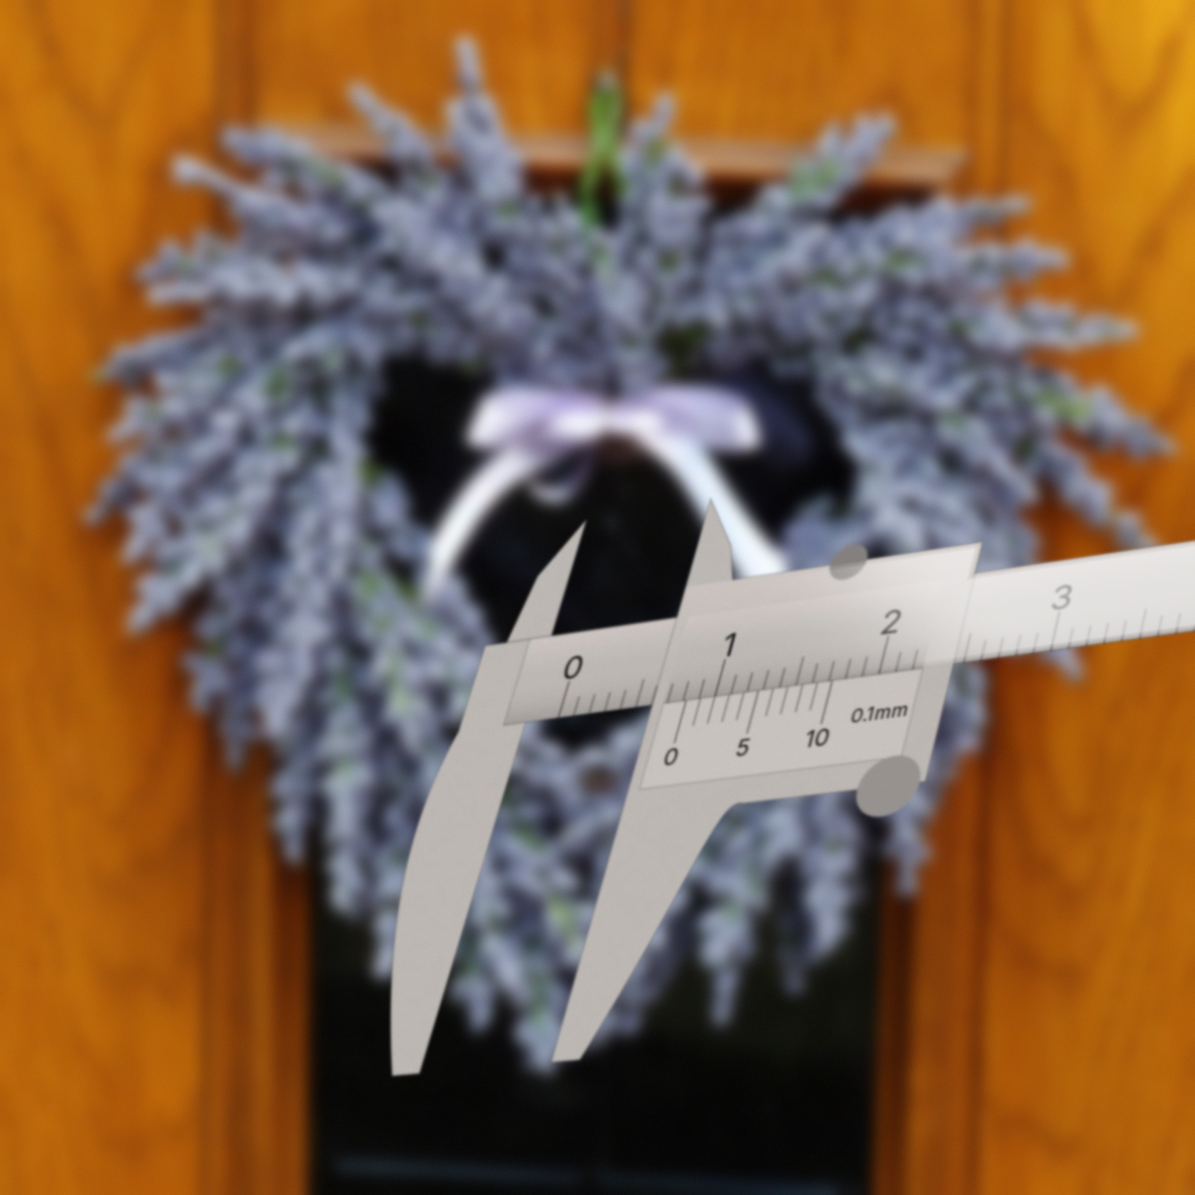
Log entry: 8.2 mm
